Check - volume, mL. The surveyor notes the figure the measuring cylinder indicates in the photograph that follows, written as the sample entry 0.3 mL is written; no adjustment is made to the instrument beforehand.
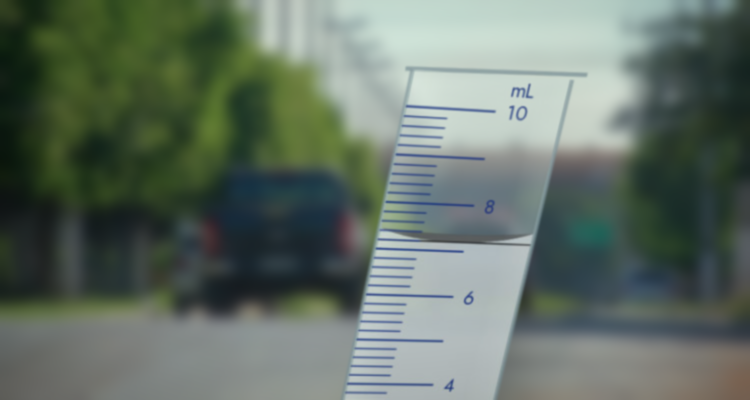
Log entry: 7.2 mL
